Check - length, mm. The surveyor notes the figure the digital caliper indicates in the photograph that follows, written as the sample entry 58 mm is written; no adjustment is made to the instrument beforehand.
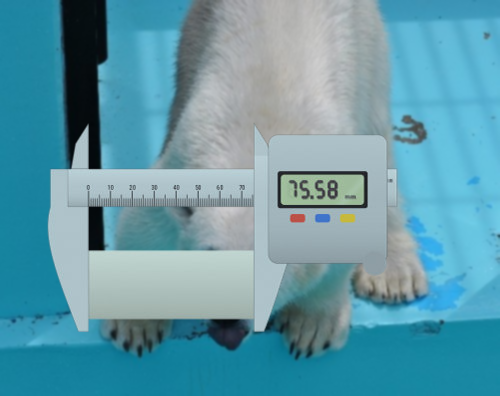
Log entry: 75.58 mm
